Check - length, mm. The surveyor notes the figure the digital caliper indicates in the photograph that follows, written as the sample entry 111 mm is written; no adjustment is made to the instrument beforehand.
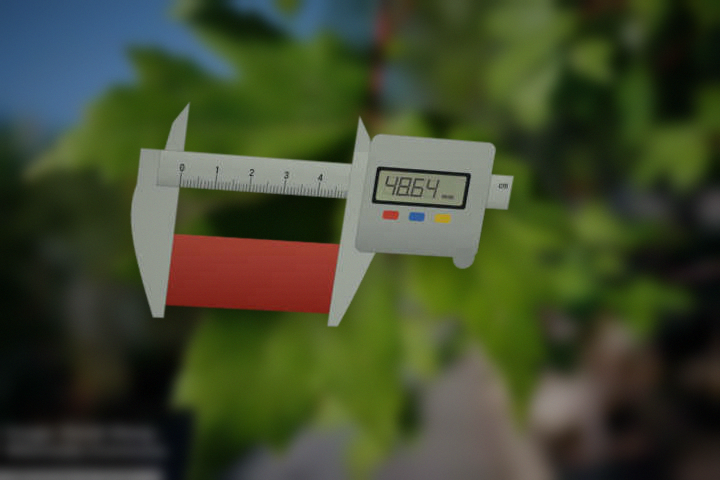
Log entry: 48.64 mm
